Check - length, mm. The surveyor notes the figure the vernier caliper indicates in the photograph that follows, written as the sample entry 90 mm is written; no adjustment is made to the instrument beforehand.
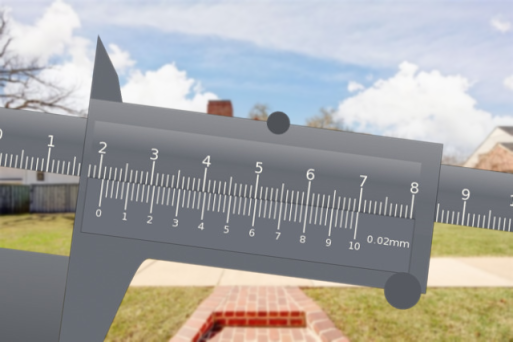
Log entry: 20.8 mm
